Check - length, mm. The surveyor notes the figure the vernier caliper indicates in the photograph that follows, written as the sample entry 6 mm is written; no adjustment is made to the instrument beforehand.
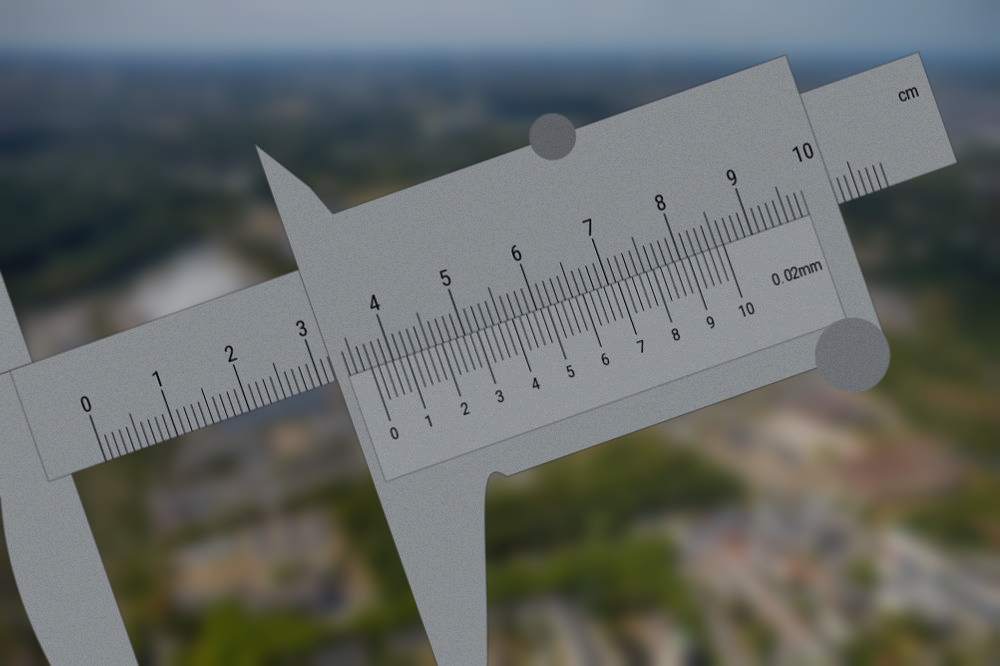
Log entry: 37.0 mm
